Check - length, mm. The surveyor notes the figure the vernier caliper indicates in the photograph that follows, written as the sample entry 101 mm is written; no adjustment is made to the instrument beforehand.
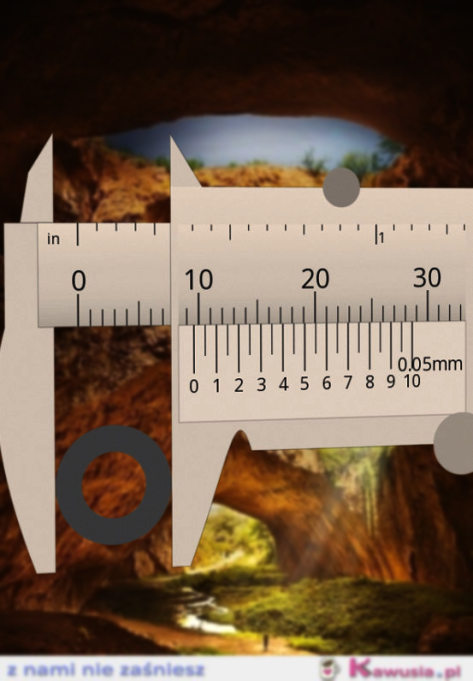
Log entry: 9.6 mm
